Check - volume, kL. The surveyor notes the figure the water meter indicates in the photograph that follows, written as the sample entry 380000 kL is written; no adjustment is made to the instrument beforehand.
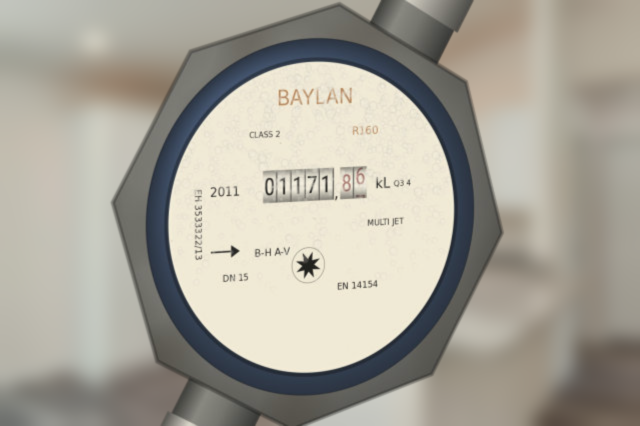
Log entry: 1171.86 kL
